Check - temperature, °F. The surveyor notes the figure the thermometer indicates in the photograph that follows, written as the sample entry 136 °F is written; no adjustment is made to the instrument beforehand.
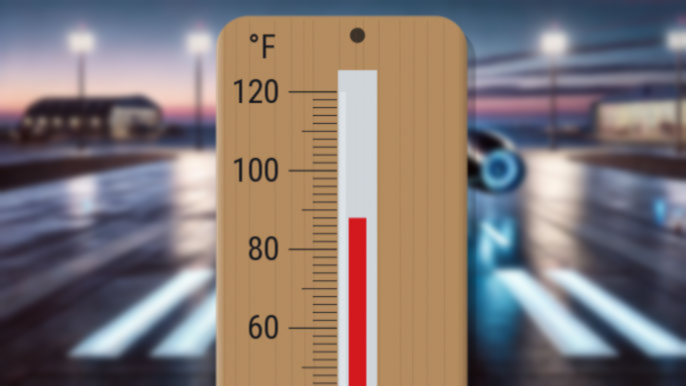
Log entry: 88 °F
